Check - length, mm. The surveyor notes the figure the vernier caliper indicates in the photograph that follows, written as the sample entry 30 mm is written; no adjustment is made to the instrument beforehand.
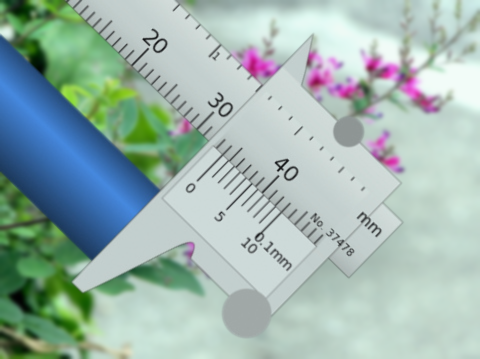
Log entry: 34.0 mm
